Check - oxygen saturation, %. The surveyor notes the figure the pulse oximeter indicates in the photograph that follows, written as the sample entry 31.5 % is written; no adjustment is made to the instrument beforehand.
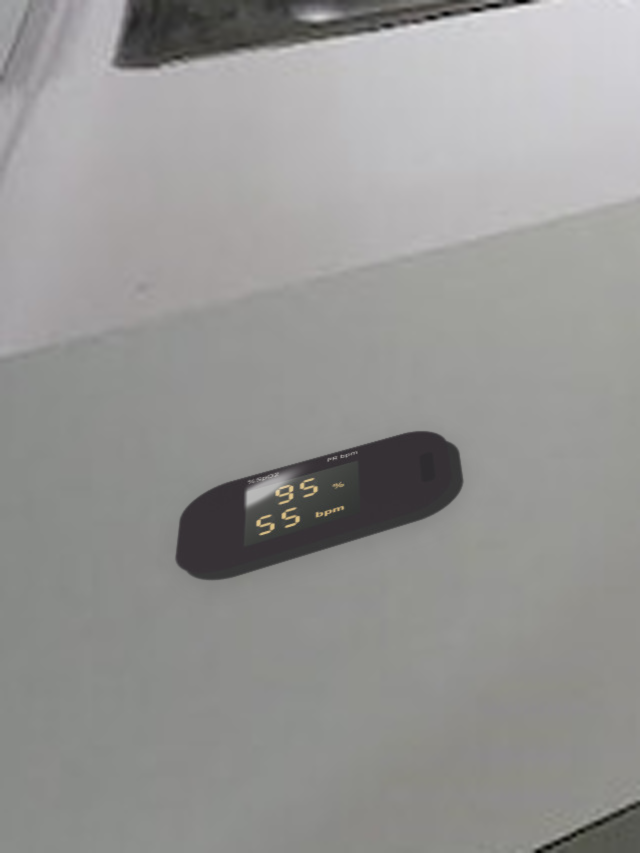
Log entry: 95 %
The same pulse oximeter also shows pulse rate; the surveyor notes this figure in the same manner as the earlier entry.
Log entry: 55 bpm
